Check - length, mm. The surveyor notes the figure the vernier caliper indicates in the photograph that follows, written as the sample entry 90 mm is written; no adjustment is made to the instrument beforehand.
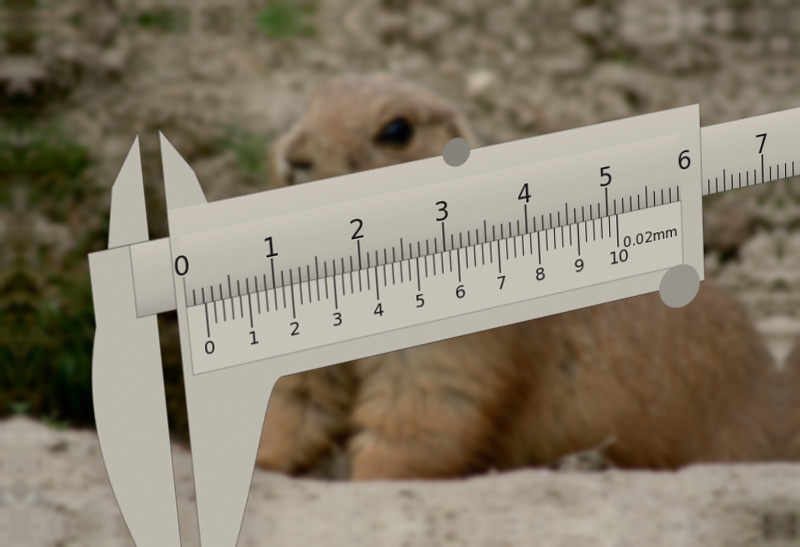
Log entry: 2.2 mm
